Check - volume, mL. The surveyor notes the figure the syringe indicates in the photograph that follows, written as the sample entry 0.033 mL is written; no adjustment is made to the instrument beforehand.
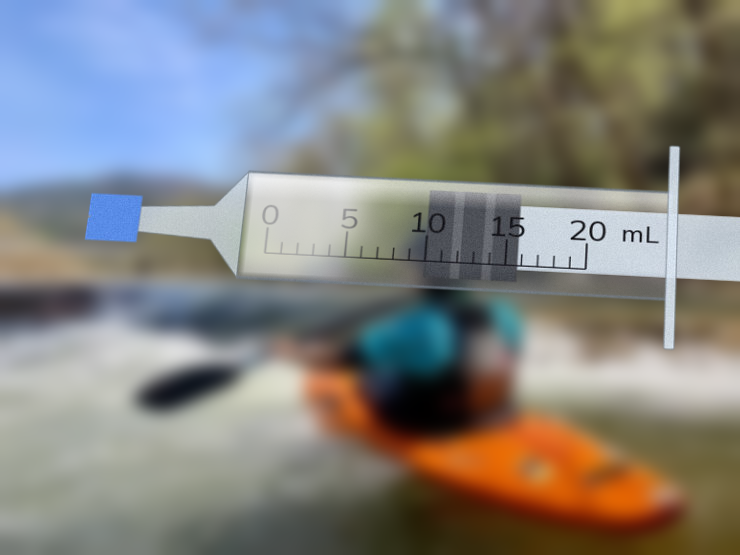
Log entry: 10 mL
